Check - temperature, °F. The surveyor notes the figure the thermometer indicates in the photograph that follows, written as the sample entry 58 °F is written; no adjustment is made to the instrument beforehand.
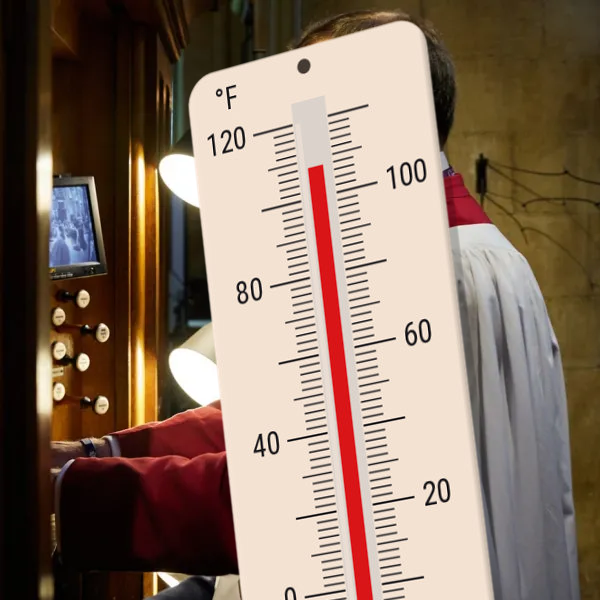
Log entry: 108 °F
